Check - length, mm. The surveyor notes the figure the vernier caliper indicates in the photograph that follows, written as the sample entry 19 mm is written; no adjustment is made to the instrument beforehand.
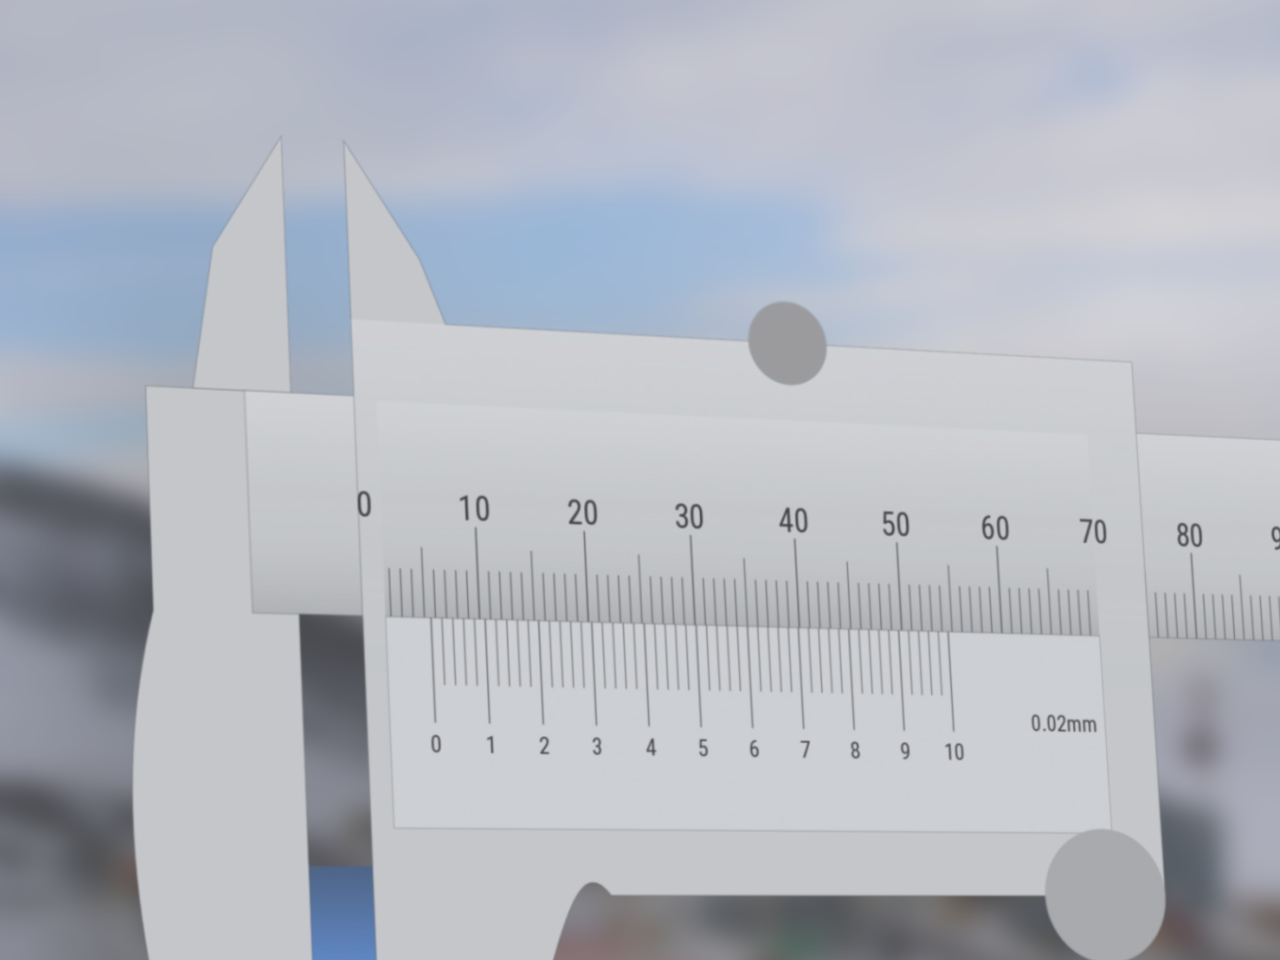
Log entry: 5.6 mm
